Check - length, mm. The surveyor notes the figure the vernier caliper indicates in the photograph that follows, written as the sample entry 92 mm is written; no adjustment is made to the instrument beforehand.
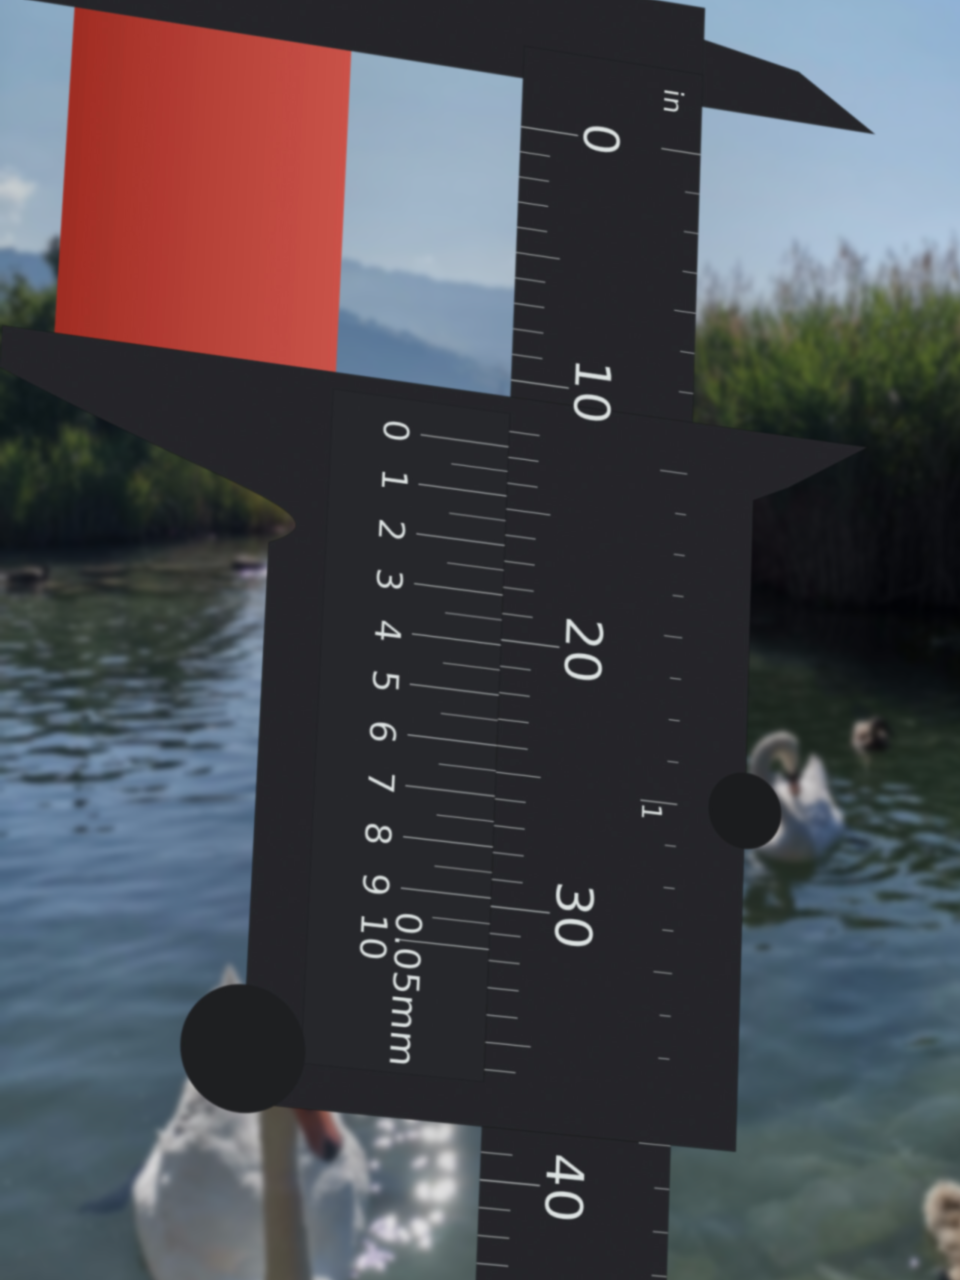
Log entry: 12.6 mm
